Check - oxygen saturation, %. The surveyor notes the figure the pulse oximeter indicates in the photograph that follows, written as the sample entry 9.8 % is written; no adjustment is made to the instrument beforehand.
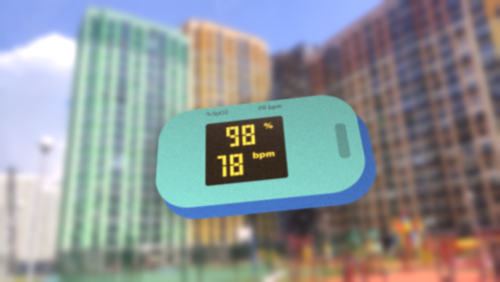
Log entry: 98 %
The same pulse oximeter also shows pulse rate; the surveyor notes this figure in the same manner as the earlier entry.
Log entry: 78 bpm
